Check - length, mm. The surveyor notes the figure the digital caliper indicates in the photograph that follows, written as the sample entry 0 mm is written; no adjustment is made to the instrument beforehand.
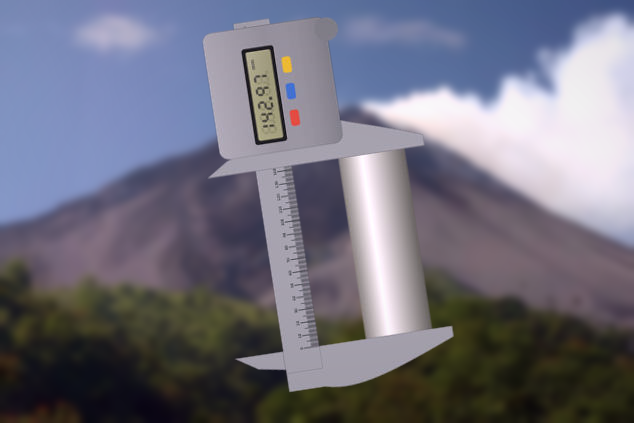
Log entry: 142.97 mm
